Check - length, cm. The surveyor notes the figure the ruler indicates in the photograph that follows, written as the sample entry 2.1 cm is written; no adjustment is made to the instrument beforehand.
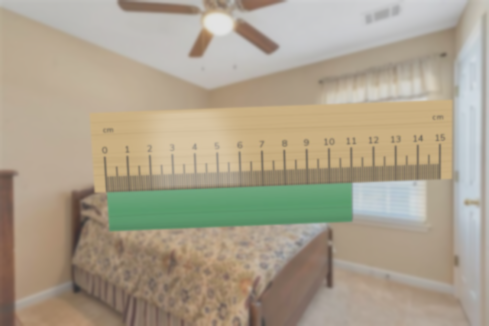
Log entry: 11 cm
